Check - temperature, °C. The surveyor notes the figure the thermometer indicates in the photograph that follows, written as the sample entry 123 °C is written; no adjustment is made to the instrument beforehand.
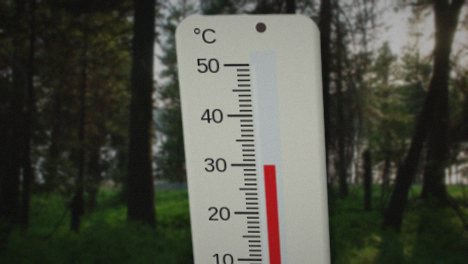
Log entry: 30 °C
